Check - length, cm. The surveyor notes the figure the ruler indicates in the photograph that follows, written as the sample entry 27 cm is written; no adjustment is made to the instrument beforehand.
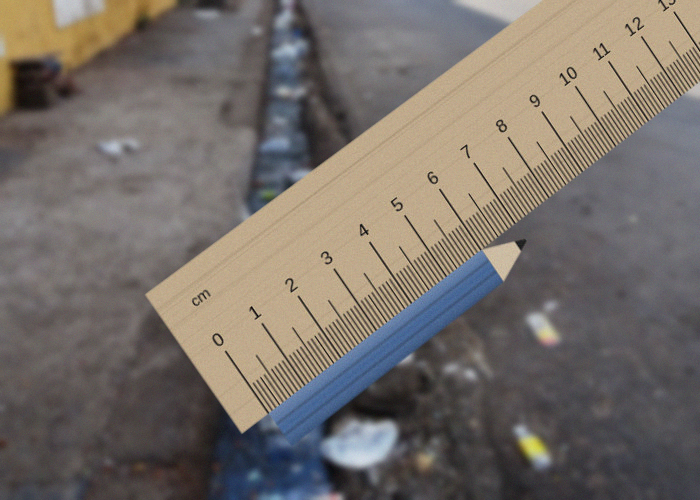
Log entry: 7 cm
